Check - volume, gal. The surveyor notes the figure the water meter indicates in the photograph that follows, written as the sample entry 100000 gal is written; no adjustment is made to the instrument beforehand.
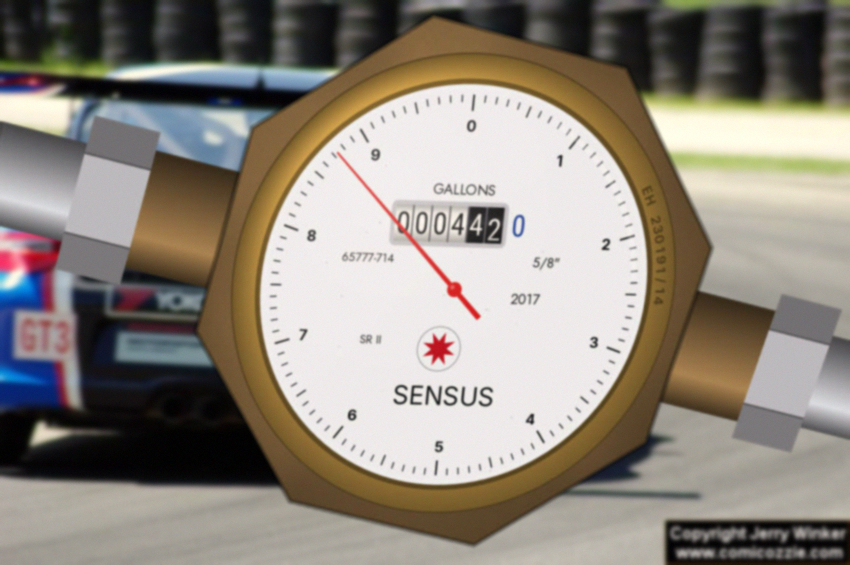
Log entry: 4418.7 gal
